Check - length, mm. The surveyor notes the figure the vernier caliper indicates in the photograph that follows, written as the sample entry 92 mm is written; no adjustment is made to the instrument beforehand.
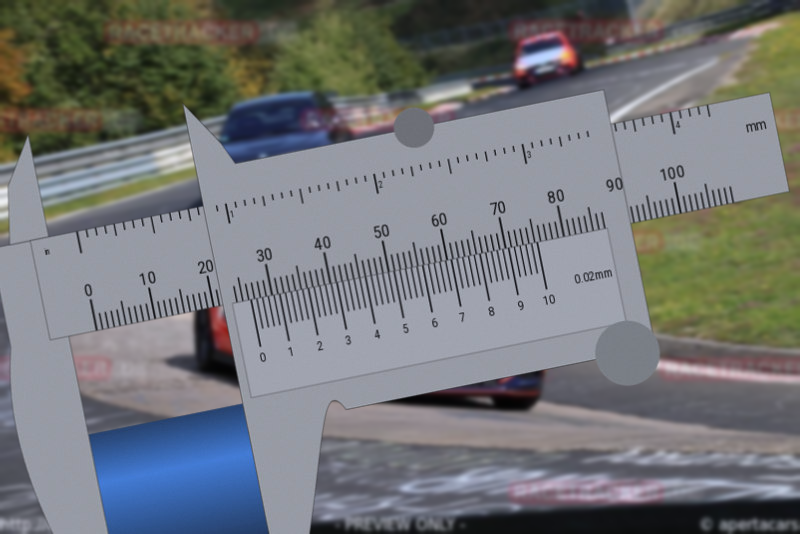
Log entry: 26.4 mm
